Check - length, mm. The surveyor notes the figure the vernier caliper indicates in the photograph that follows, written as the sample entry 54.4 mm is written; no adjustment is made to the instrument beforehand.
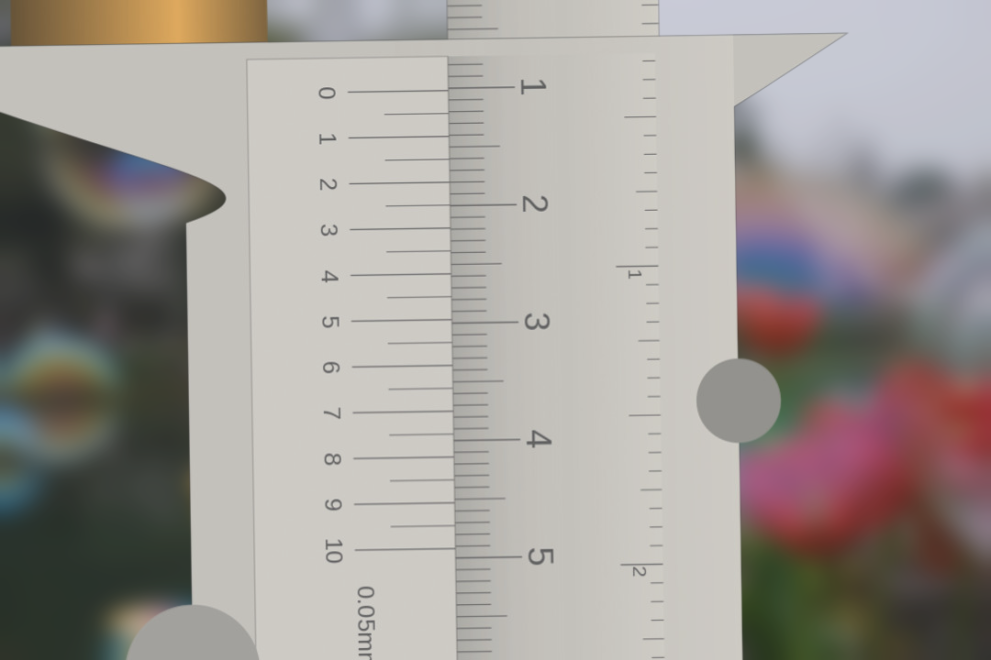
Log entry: 10.2 mm
